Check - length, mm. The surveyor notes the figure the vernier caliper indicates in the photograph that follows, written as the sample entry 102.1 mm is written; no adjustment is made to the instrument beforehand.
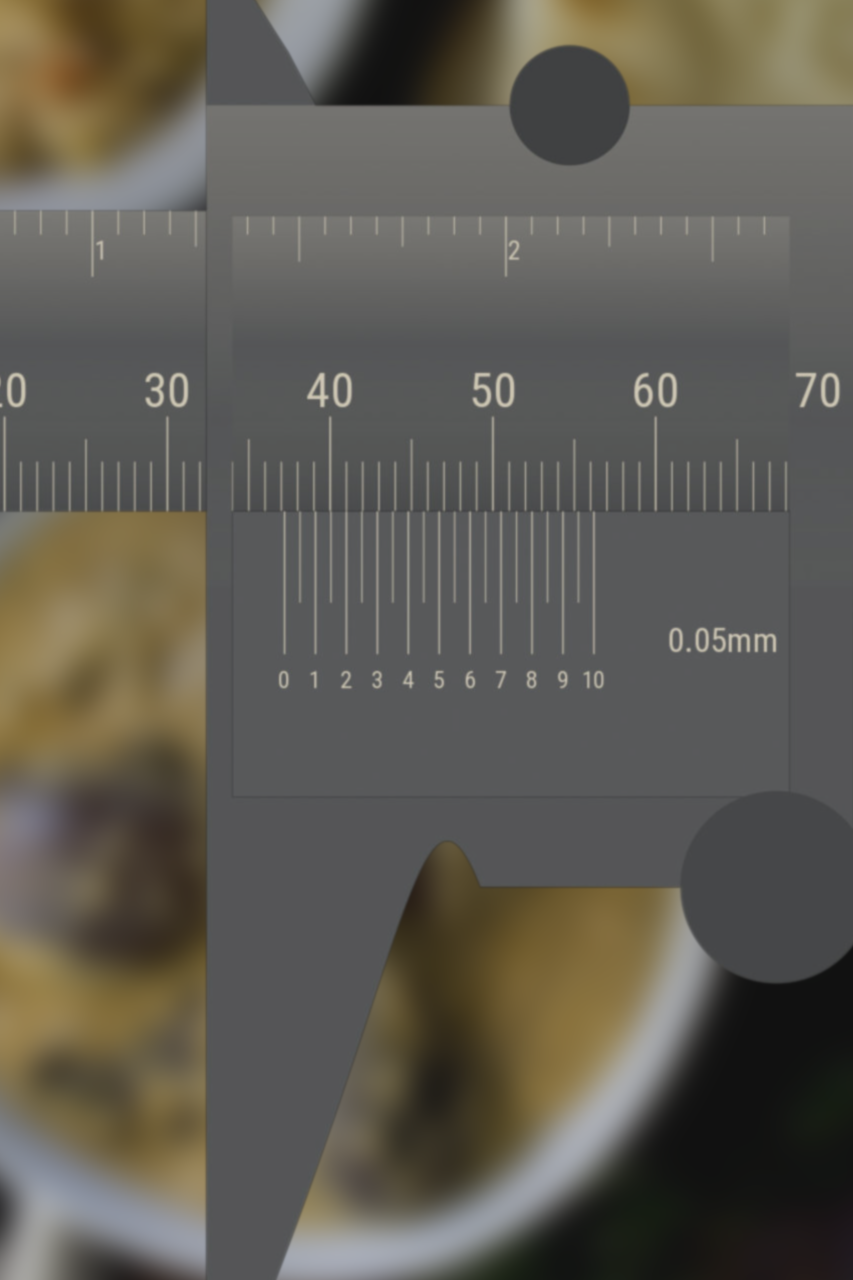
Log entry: 37.2 mm
